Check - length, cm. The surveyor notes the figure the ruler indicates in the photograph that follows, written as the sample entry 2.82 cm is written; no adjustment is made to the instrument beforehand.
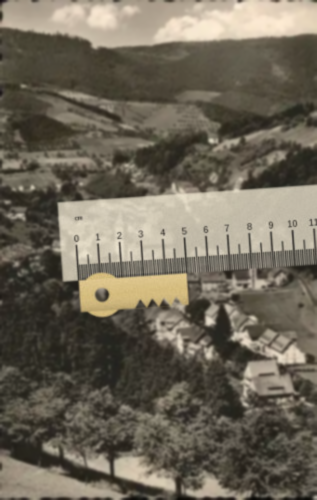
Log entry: 5 cm
